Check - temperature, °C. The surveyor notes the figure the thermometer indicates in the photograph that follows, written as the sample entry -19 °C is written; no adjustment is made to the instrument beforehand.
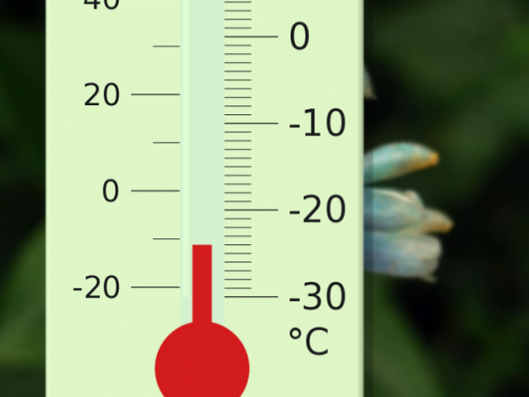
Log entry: -24 °C
